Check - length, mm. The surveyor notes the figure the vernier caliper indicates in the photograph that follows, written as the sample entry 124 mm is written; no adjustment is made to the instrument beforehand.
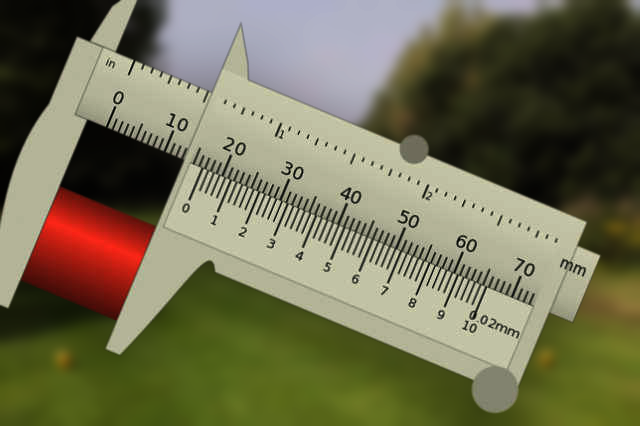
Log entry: 16.6 mm
